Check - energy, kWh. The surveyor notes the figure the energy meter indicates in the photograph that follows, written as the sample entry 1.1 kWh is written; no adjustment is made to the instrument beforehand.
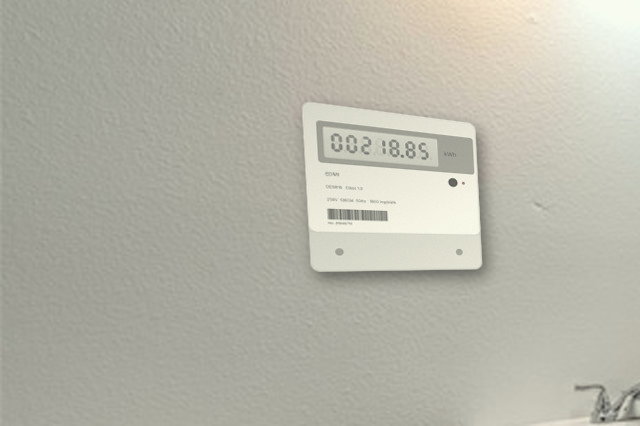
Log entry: 218.85 kWh
